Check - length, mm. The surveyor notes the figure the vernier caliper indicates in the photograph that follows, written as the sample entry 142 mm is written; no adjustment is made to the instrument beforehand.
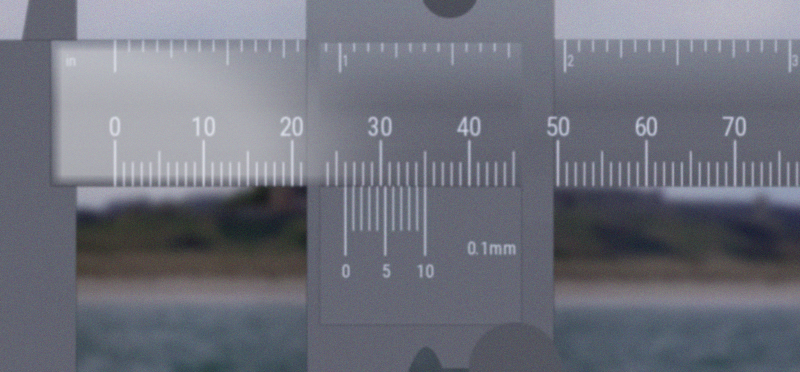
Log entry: 26.0 mm
